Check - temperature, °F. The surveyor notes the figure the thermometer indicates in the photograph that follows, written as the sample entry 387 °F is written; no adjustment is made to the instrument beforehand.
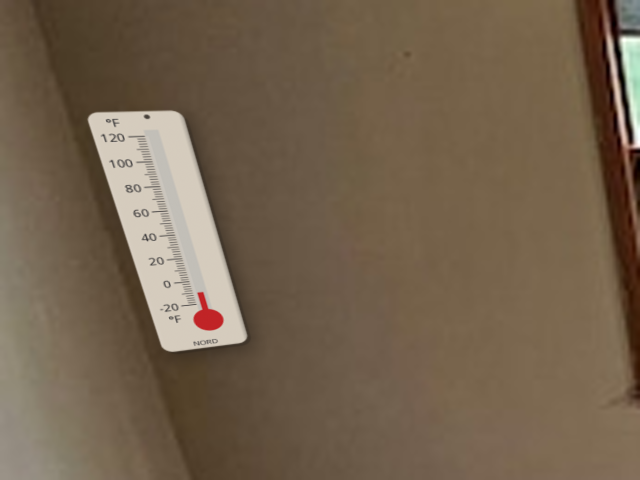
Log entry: -10 °F
